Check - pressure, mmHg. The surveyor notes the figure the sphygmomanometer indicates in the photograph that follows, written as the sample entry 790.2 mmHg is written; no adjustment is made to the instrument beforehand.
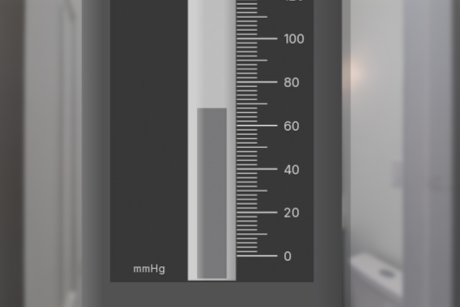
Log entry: 68 mmHg
